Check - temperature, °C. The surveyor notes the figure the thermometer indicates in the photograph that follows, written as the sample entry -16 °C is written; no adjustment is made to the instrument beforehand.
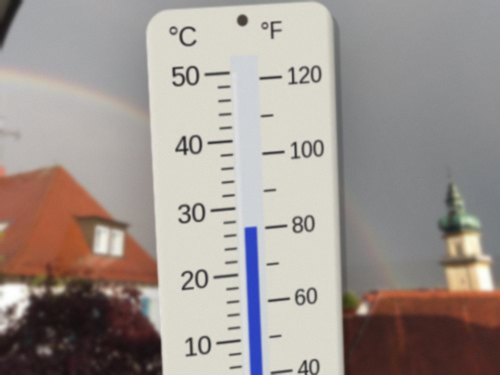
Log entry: 27 °C
